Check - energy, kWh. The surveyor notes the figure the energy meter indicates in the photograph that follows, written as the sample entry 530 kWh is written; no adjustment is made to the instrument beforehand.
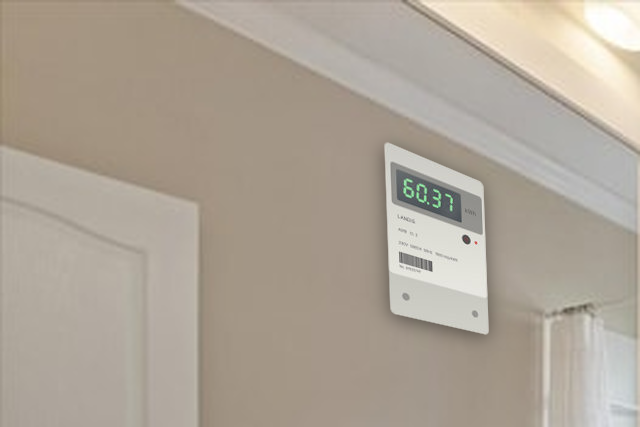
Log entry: 60.37 kWh
